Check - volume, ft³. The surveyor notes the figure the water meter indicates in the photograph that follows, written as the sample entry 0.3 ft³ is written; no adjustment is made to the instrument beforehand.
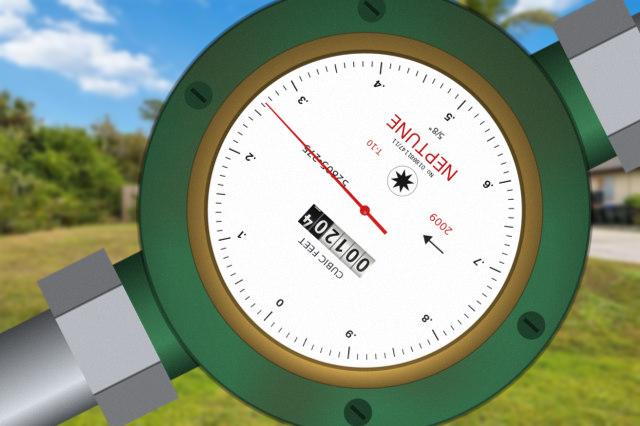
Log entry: 1204.26 ft³
